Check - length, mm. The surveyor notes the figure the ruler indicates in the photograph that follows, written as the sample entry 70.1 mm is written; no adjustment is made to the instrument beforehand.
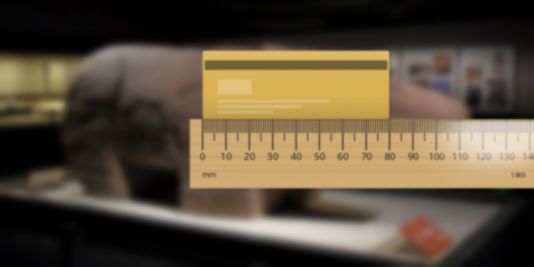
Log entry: 80 mm
